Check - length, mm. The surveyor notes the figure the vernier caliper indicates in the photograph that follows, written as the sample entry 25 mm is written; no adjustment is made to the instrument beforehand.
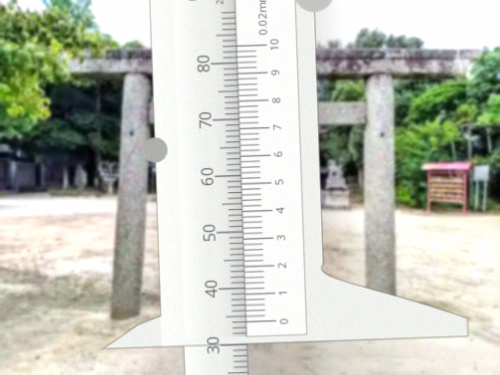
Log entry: 34.0 mm
